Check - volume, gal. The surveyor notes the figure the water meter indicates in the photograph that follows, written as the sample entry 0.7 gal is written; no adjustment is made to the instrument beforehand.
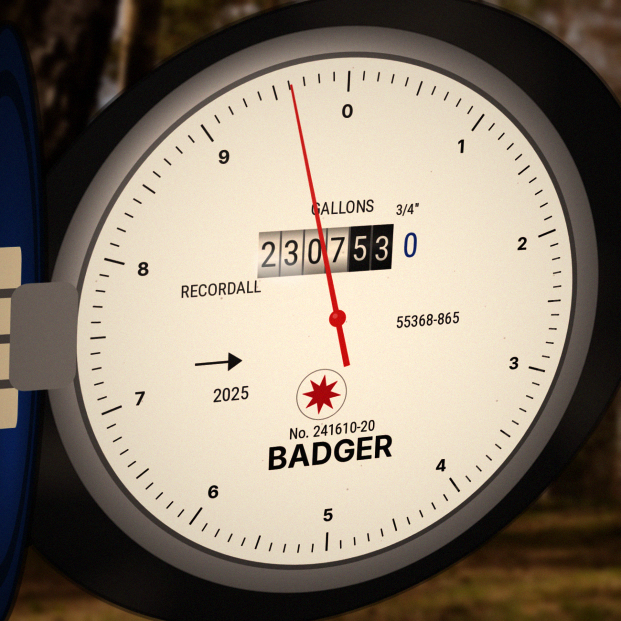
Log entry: 2307529.6 gal
